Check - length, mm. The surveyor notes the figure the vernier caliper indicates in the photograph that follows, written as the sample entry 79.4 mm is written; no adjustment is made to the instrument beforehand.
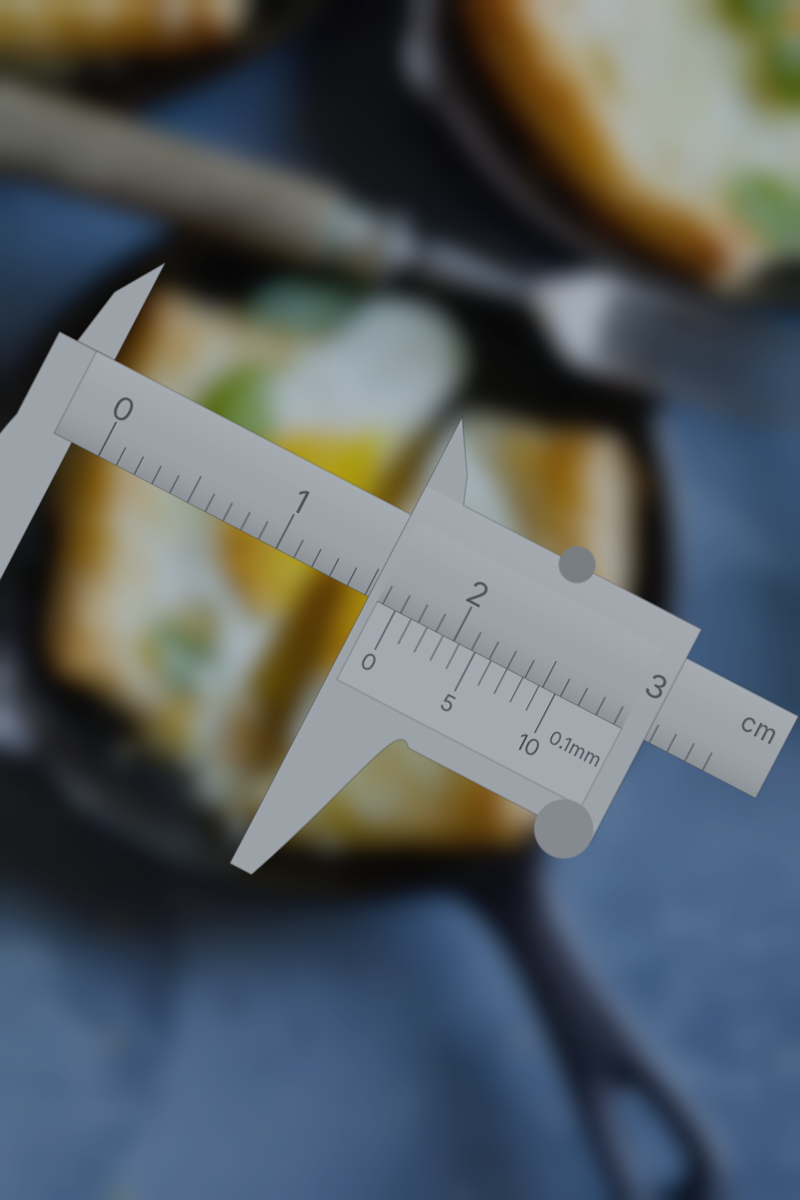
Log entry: 16.7 mm
